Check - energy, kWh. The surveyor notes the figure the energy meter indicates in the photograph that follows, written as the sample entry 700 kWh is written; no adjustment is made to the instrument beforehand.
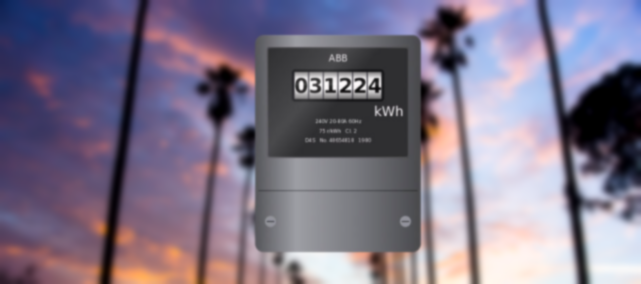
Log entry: 31224 kWh
